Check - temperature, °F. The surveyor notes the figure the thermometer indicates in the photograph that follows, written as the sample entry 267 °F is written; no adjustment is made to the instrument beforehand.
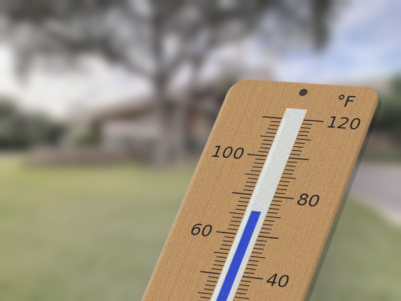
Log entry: 72 °F
